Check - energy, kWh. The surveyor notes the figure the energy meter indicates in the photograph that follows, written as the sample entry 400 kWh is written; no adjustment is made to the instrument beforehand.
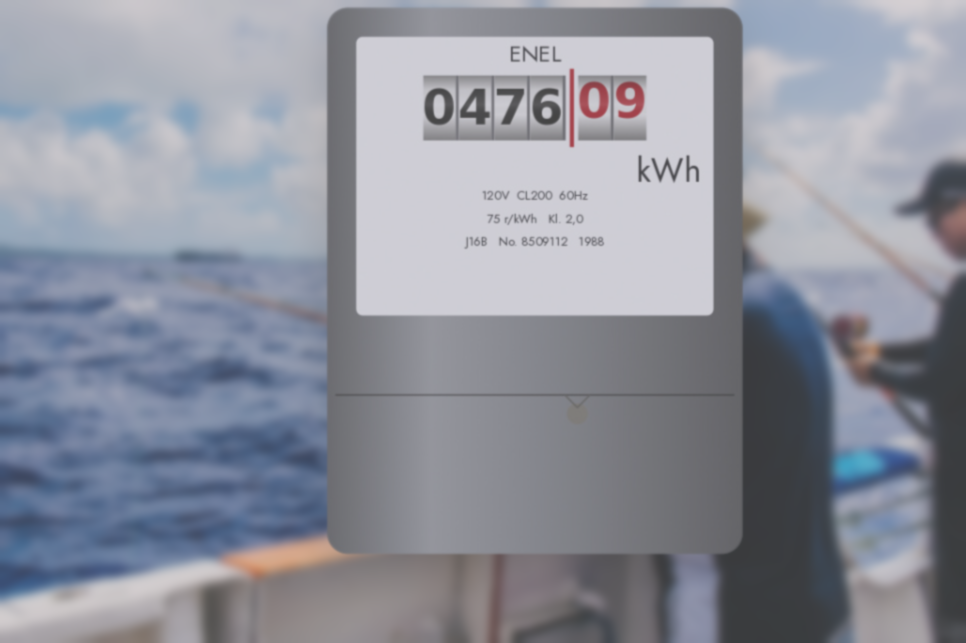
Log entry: 476.09 kWh
